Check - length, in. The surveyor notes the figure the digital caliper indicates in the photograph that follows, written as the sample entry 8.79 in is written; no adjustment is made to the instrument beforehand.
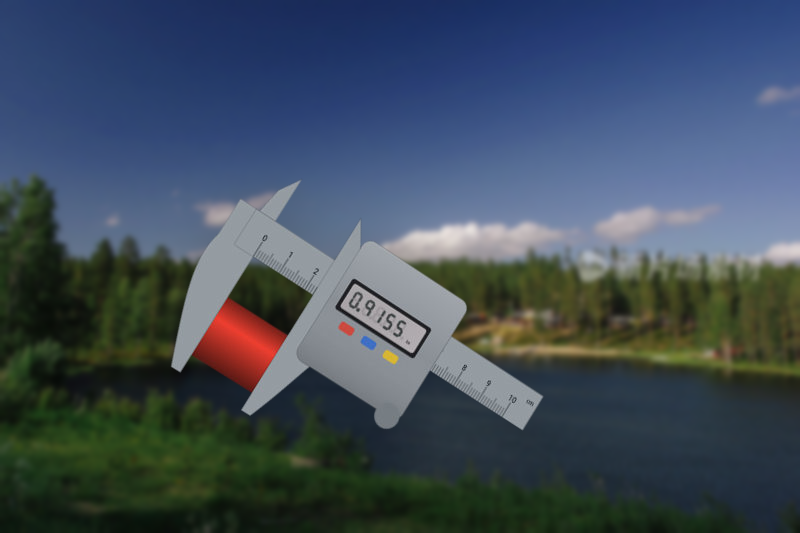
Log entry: 0.9155 in
